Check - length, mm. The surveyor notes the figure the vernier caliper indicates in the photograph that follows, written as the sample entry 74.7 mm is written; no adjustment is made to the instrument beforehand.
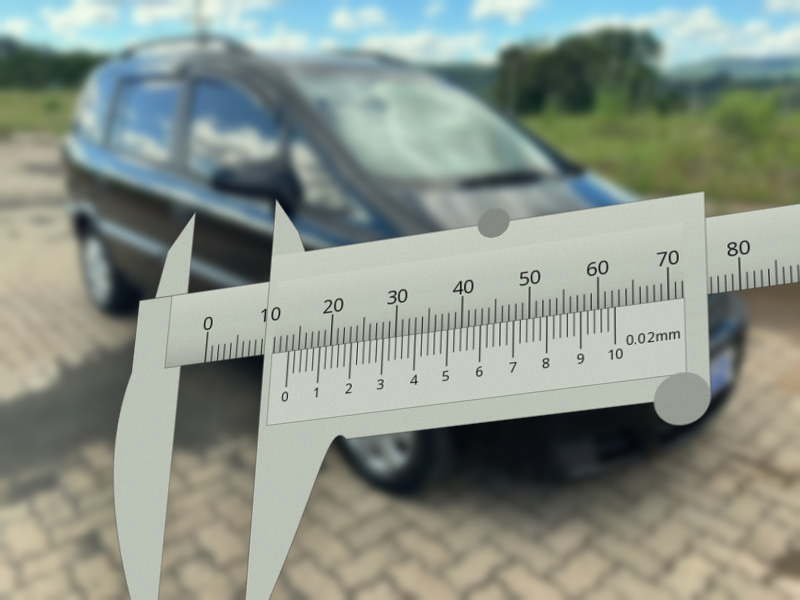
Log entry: 13.4 mm
